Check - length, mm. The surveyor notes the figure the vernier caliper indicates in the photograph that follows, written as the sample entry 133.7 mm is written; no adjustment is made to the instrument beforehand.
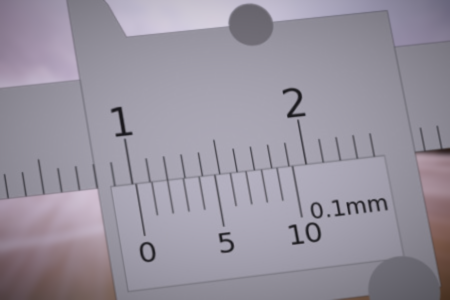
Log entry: 10.2 mm
